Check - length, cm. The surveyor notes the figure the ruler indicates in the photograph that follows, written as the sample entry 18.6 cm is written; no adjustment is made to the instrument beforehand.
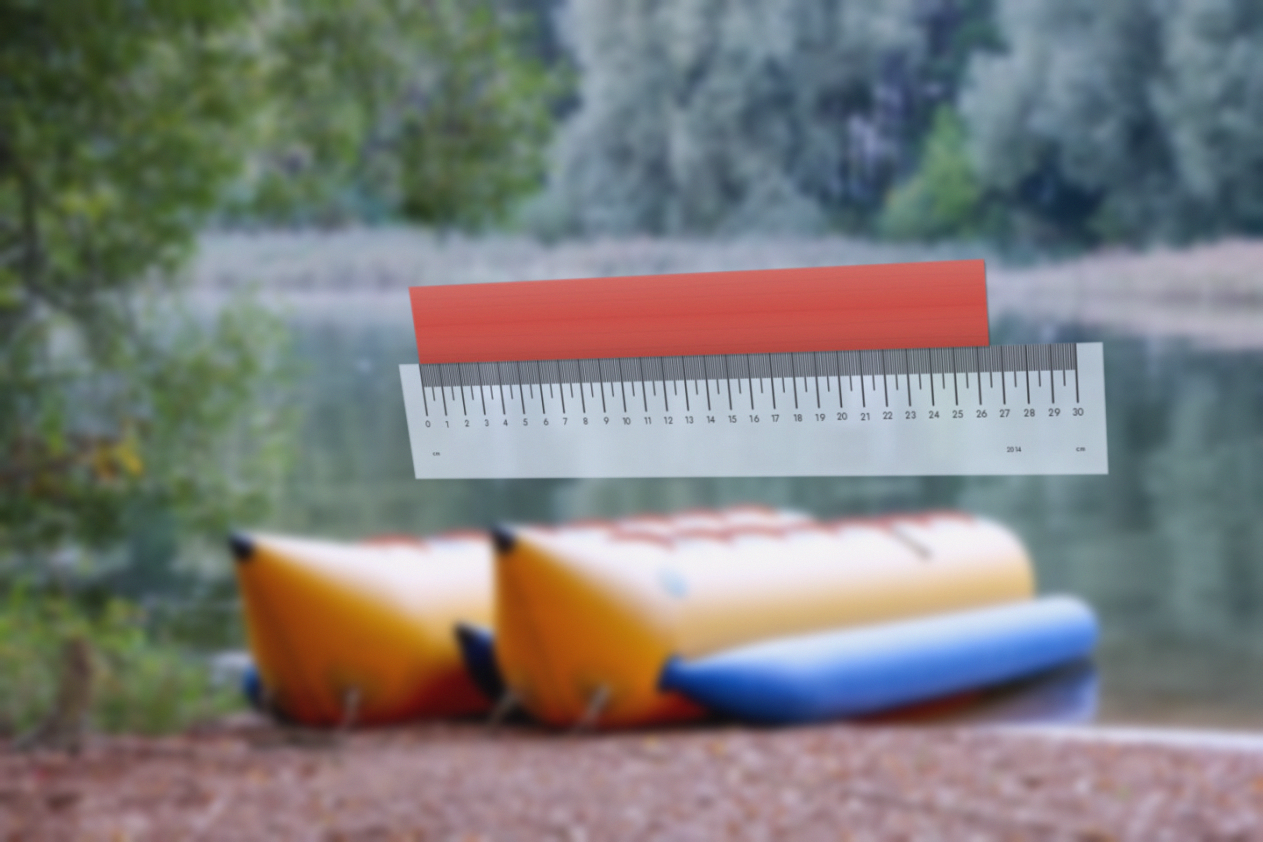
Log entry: 26.5 cm
